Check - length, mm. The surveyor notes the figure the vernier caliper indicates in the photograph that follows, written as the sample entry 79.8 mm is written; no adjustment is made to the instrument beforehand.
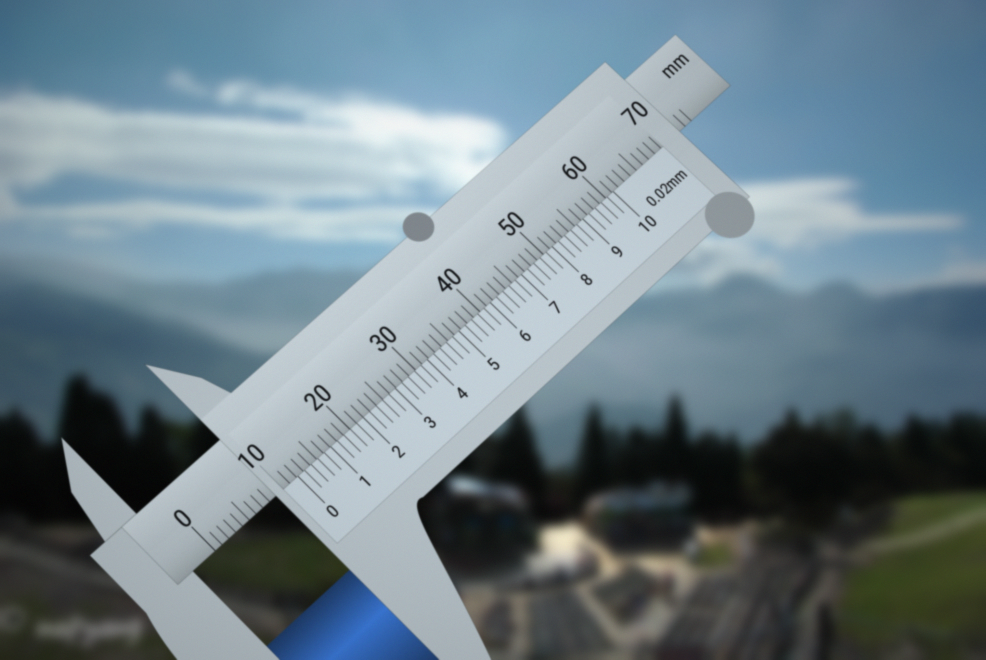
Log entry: 12.2 mm
